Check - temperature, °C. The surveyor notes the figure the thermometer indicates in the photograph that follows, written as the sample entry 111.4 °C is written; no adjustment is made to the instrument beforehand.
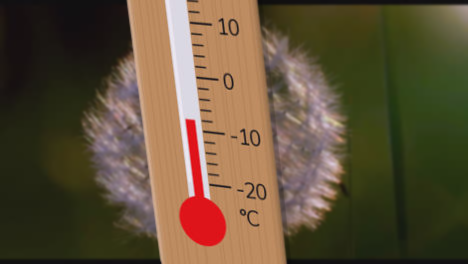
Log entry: -8 °C
